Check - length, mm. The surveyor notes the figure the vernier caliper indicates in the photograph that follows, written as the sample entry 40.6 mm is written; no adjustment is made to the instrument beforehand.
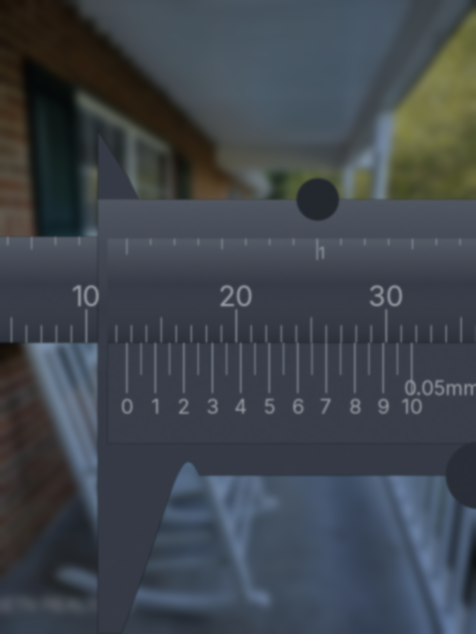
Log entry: 12.7 mm
